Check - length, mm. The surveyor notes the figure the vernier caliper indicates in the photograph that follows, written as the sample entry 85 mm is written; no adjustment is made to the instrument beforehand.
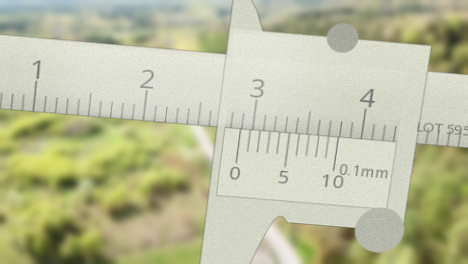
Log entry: 28.9 mm
